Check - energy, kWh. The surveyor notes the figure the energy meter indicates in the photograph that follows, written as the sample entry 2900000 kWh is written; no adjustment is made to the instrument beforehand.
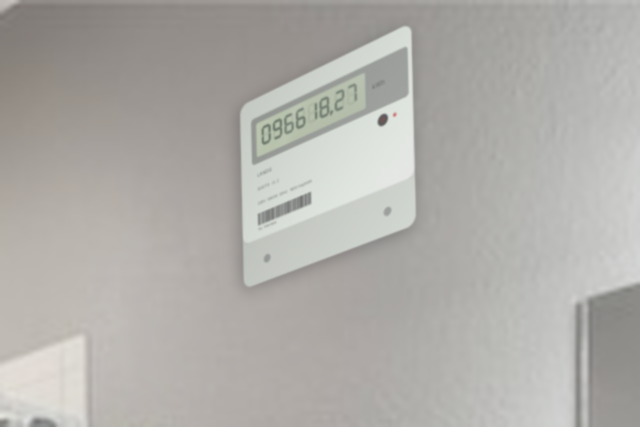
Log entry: 96618.27 kWh
